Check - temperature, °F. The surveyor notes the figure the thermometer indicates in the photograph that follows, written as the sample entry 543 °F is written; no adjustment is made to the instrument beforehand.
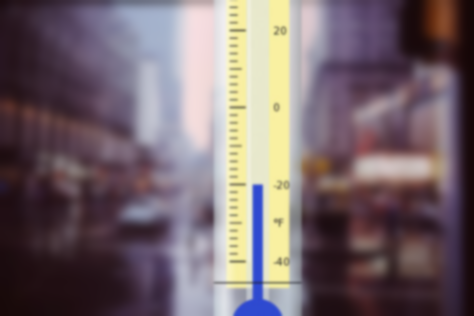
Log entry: -20 °F
